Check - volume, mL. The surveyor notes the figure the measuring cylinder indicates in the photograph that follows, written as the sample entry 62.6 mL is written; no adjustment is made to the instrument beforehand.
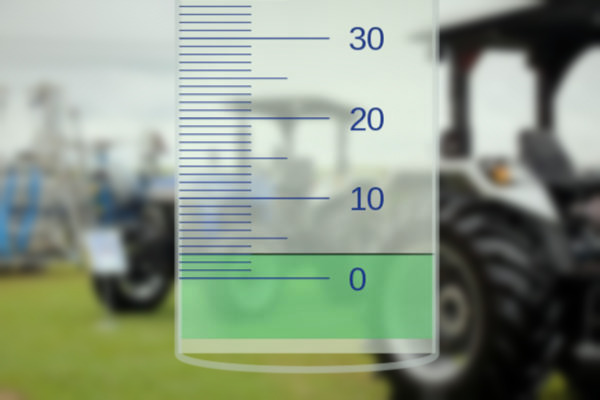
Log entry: 3 mL
